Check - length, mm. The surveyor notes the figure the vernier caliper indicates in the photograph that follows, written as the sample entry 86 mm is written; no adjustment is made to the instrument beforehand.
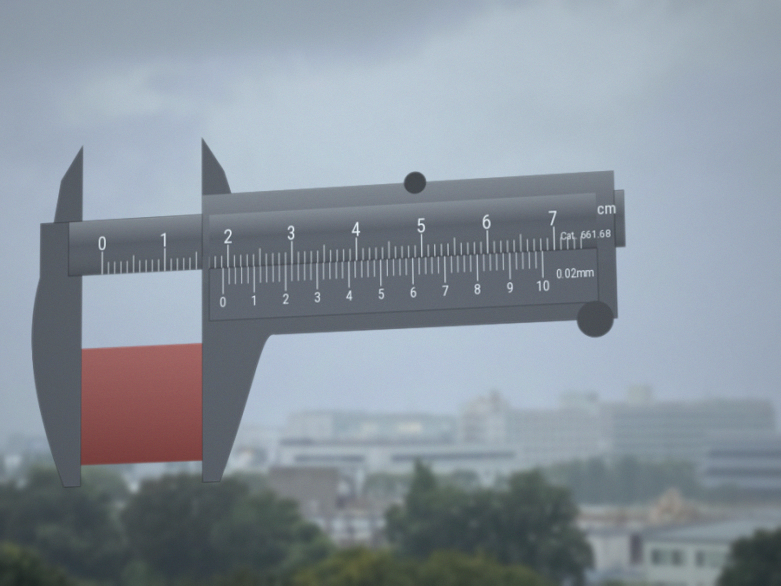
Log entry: 19.2 mm
